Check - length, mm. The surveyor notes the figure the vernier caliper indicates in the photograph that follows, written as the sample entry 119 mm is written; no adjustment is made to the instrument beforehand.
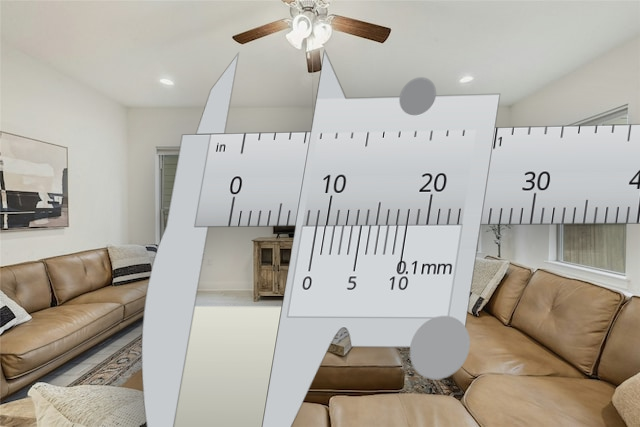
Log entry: 9.0 mm
